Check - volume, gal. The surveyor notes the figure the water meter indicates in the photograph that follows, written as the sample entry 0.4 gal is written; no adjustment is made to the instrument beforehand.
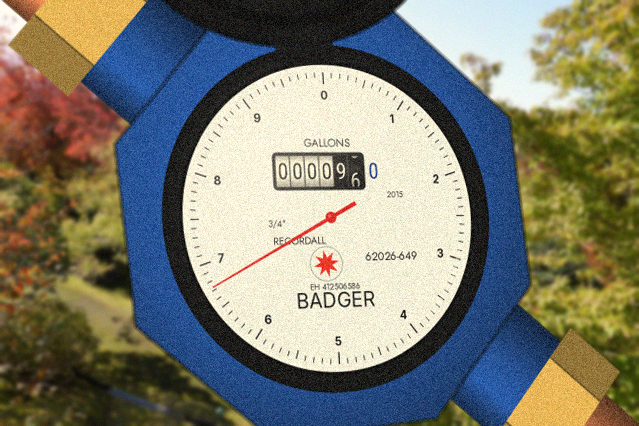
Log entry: 956.7 gal
